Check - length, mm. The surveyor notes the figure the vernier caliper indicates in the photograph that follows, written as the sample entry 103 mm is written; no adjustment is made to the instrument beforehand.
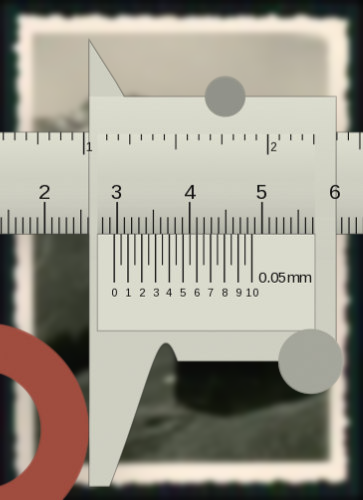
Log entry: 29.6 mm
